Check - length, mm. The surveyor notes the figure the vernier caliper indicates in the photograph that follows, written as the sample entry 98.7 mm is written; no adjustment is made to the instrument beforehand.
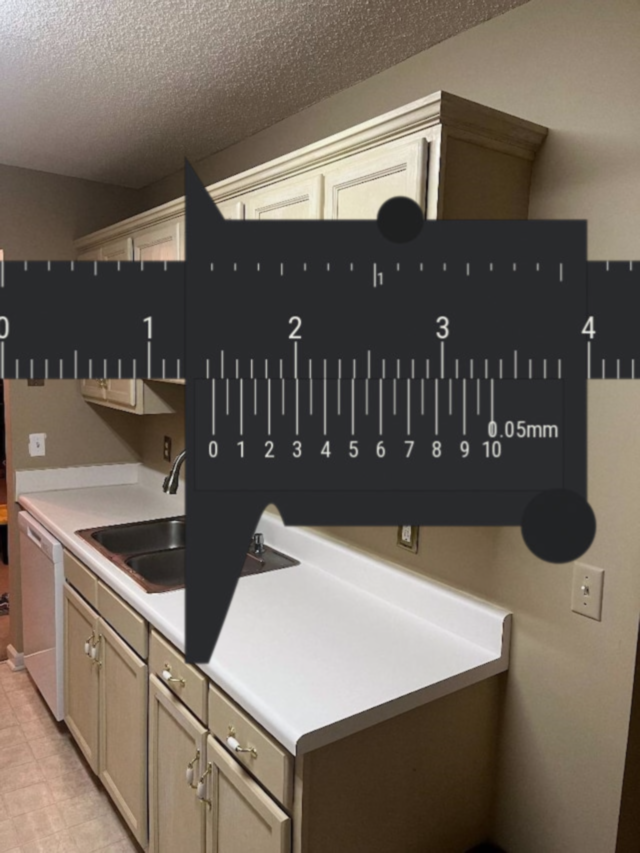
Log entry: 14.4 mm
